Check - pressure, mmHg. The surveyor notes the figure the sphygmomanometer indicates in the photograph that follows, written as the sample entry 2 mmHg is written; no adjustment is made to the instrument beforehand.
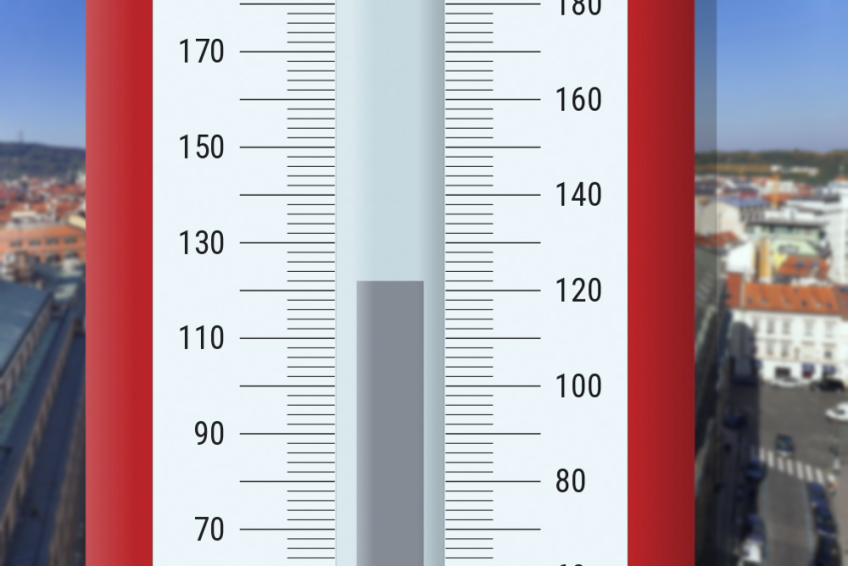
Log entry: 122 mmHg
